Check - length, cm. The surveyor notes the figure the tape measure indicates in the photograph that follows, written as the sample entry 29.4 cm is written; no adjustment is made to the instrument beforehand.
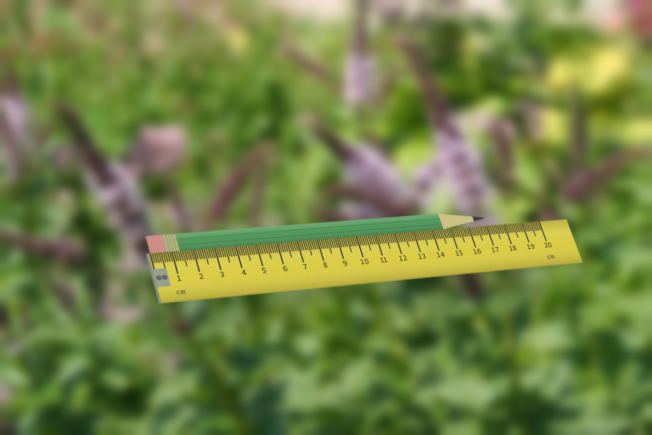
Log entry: 17 cm
